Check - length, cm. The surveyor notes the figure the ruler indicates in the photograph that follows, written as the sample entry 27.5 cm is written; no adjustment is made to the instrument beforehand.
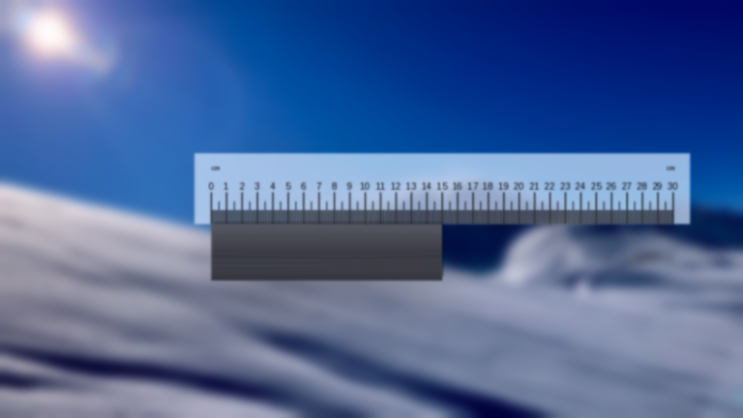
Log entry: 15 cm
